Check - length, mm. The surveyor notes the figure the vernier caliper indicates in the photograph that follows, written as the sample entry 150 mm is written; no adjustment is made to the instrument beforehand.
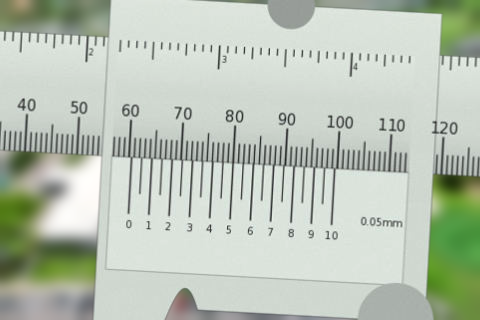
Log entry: 60.5 mm
